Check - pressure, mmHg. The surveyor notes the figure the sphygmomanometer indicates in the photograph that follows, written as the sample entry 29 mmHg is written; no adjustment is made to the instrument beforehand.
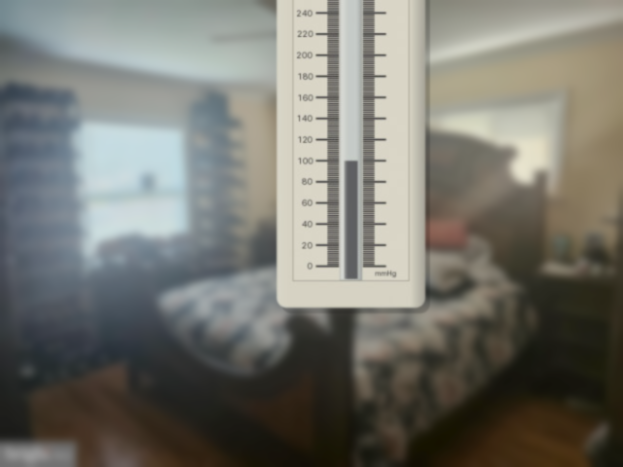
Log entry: 100 mmHg
